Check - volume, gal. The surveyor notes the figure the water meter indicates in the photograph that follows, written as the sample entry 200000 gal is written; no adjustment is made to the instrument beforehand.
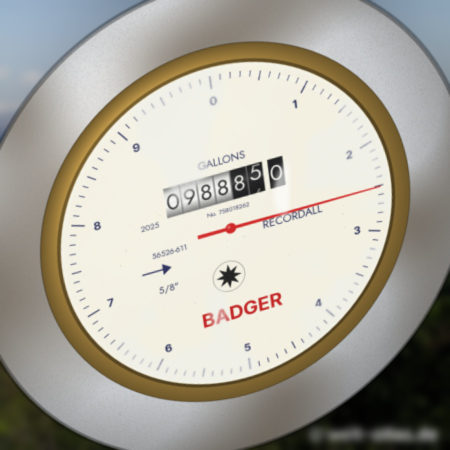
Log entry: 988852.5 gal
